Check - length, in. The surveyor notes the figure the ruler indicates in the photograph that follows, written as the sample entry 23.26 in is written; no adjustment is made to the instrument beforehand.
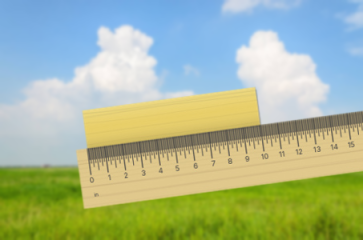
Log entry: 10 in
